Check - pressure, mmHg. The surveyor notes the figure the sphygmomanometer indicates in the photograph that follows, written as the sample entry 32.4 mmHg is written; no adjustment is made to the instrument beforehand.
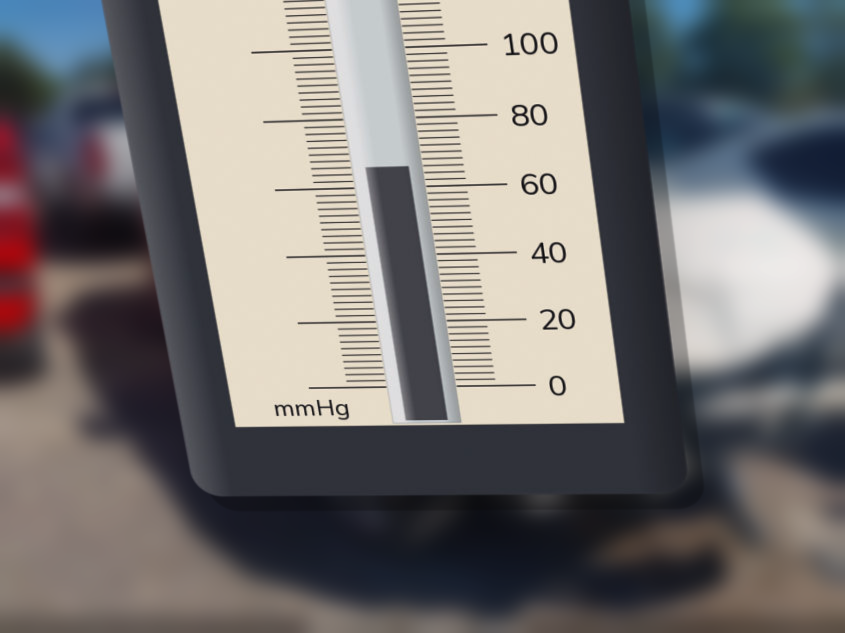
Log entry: 66 mmHg
